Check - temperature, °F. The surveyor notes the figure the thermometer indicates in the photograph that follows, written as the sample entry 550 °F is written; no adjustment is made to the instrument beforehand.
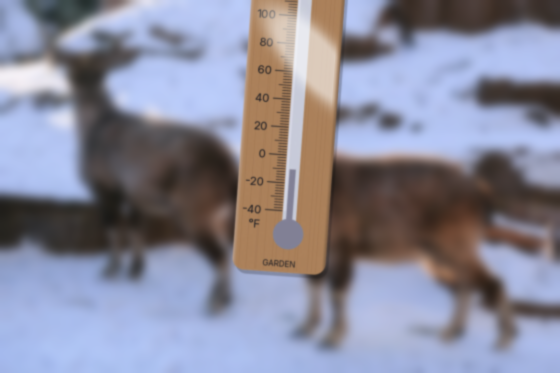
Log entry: -10 °F
